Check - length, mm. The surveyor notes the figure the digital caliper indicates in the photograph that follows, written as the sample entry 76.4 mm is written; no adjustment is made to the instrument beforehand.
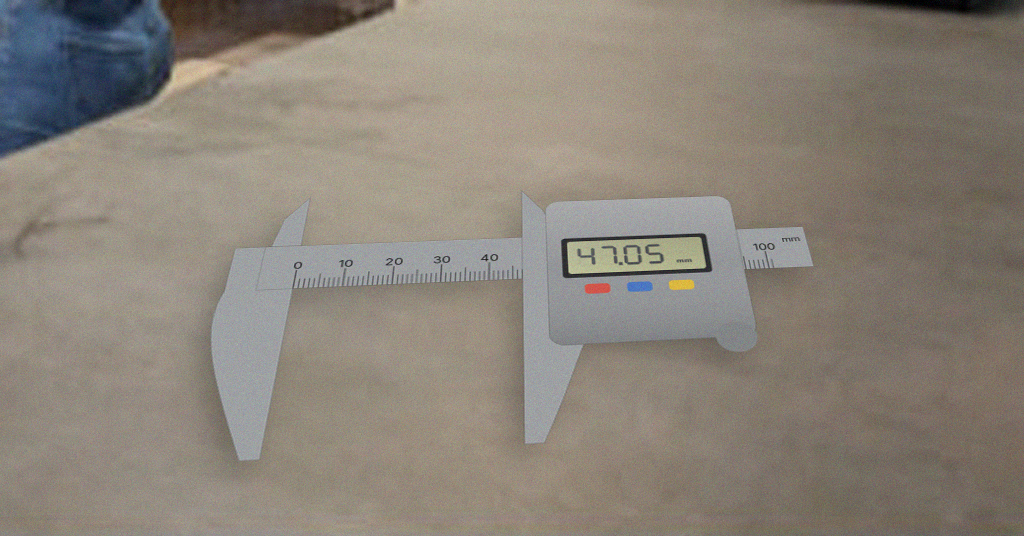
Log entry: 47.05 mm
